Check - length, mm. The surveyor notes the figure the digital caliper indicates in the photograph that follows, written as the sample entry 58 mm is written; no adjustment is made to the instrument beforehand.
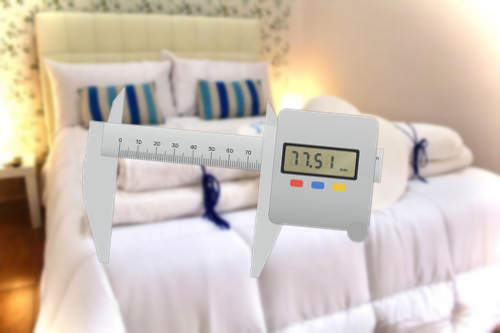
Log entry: 77.51 mm
